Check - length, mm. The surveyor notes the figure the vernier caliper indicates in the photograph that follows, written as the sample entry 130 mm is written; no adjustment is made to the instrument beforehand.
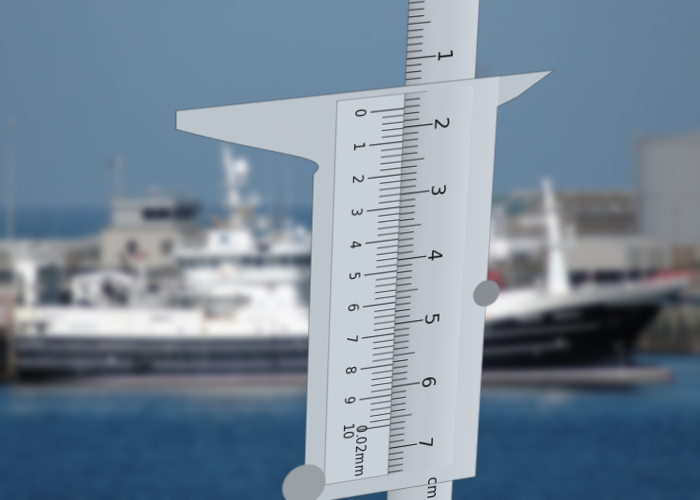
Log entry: 17.2 mm
